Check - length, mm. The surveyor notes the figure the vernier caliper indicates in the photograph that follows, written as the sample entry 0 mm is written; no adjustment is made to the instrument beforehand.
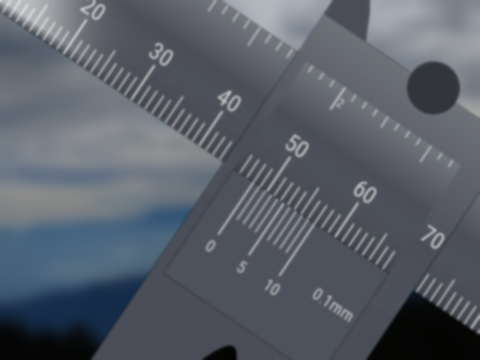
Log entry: 48.0 mm
